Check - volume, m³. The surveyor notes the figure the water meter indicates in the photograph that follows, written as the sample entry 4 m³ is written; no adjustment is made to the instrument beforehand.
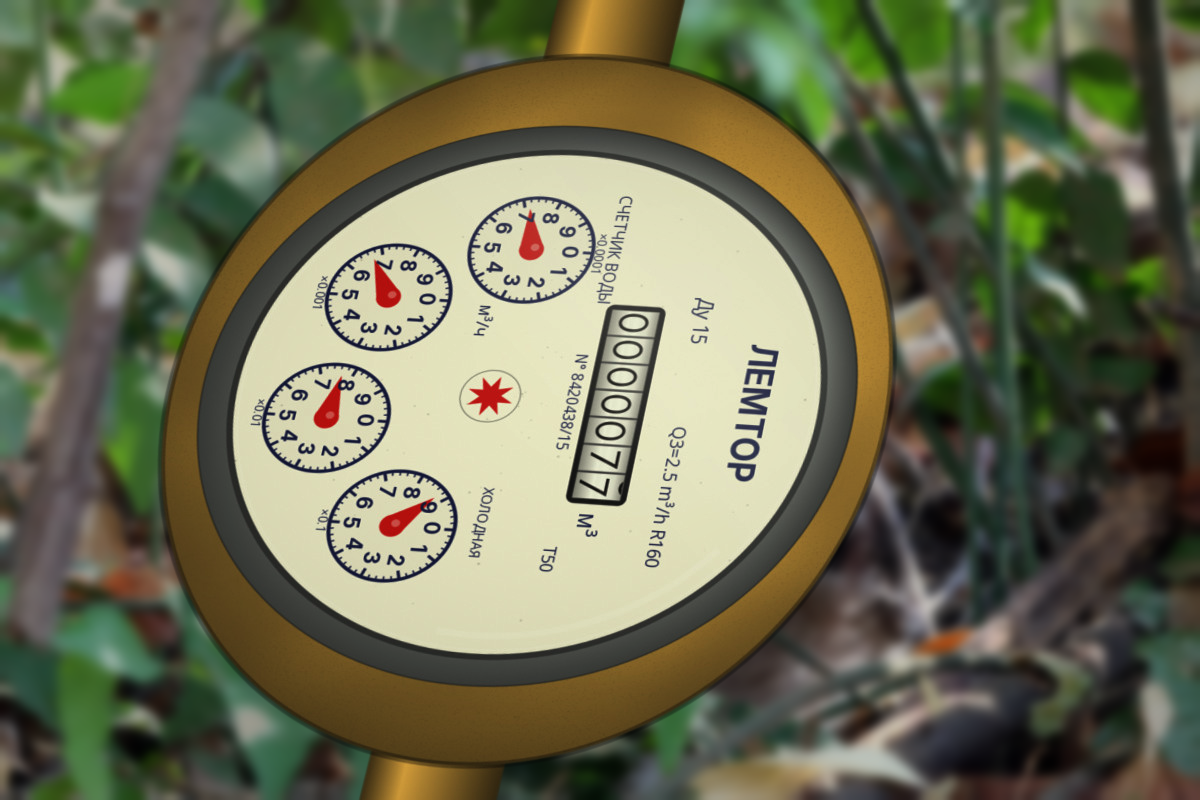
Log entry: 76.8767 m³
